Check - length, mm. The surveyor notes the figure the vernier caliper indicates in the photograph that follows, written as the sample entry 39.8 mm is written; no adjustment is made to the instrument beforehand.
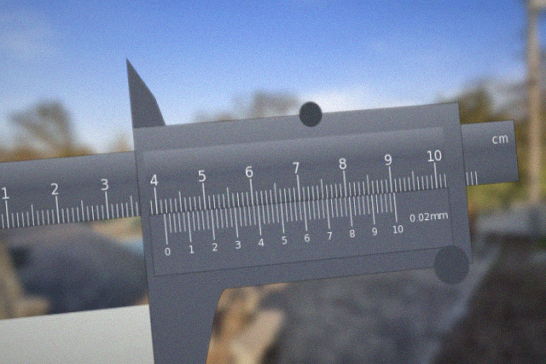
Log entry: 41.5 mm
